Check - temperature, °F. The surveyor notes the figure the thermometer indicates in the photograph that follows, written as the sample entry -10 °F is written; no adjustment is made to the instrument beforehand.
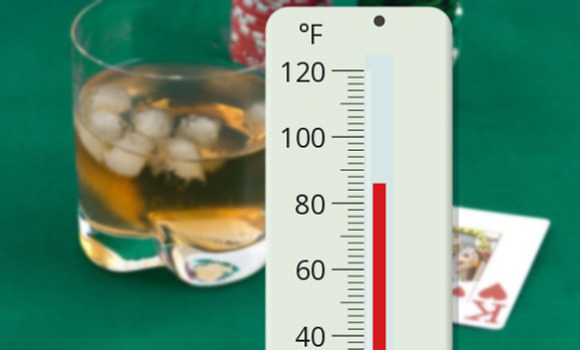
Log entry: 86 °F
